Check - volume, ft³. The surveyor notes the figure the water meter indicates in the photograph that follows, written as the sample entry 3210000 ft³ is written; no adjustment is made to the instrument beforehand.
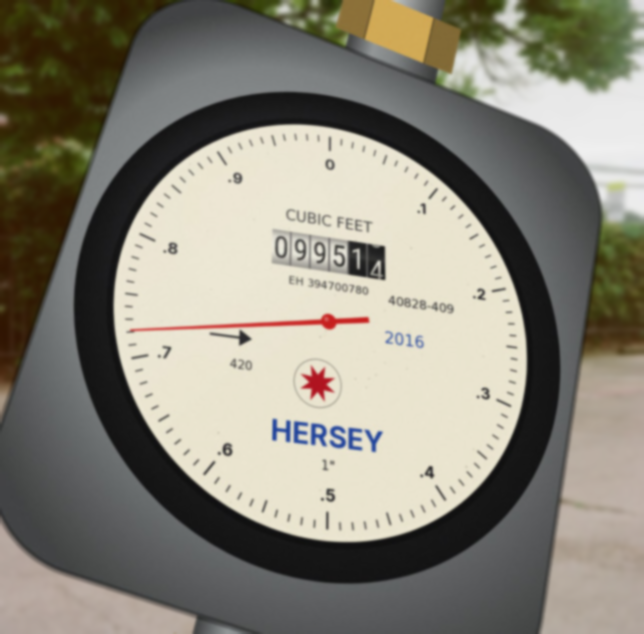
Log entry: 99513.72 ft³
